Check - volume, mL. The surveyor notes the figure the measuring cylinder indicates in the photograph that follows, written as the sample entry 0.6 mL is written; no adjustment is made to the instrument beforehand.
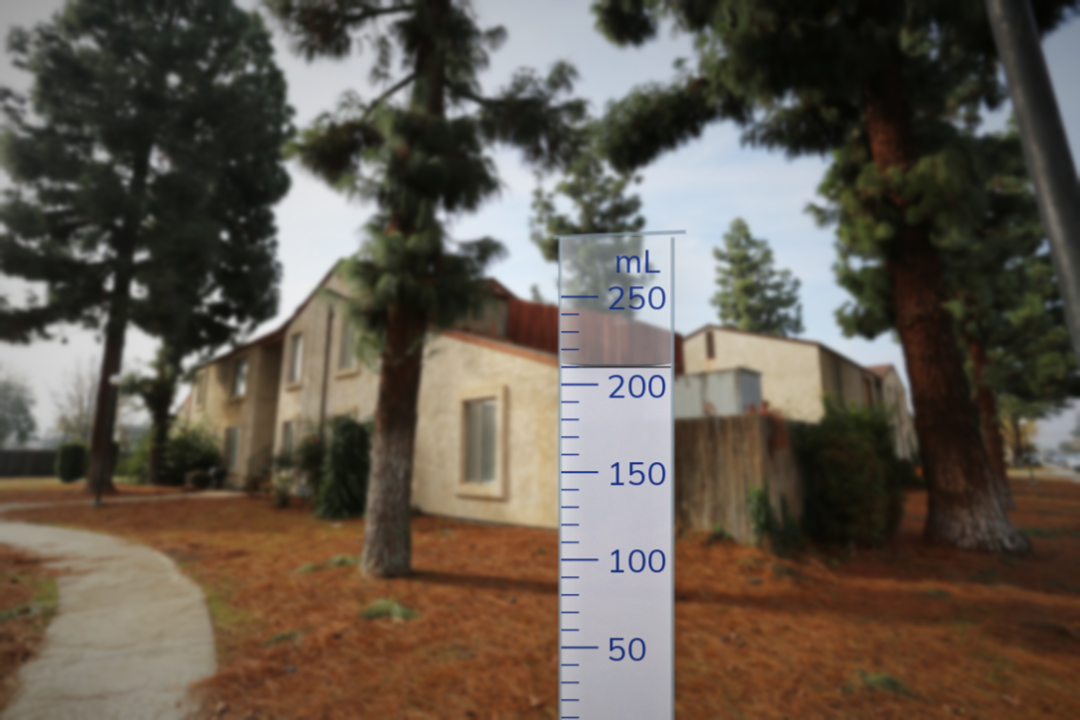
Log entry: 210 mL
